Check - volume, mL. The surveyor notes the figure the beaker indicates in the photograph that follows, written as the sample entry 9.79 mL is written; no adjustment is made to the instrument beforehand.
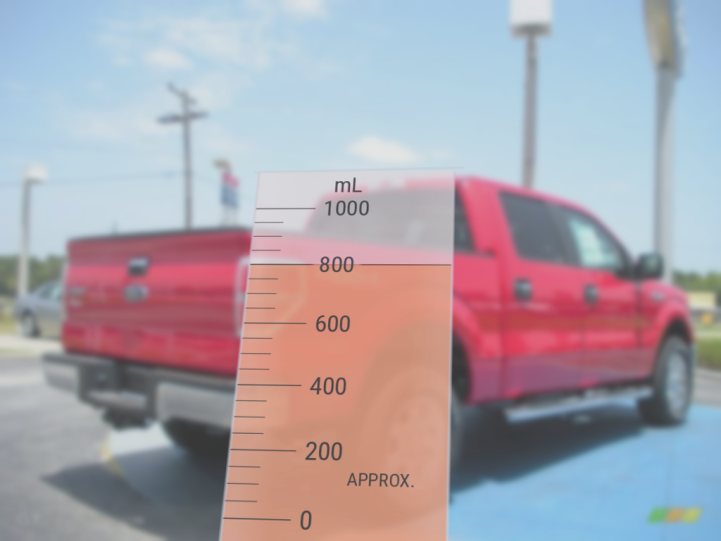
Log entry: 800 mL
